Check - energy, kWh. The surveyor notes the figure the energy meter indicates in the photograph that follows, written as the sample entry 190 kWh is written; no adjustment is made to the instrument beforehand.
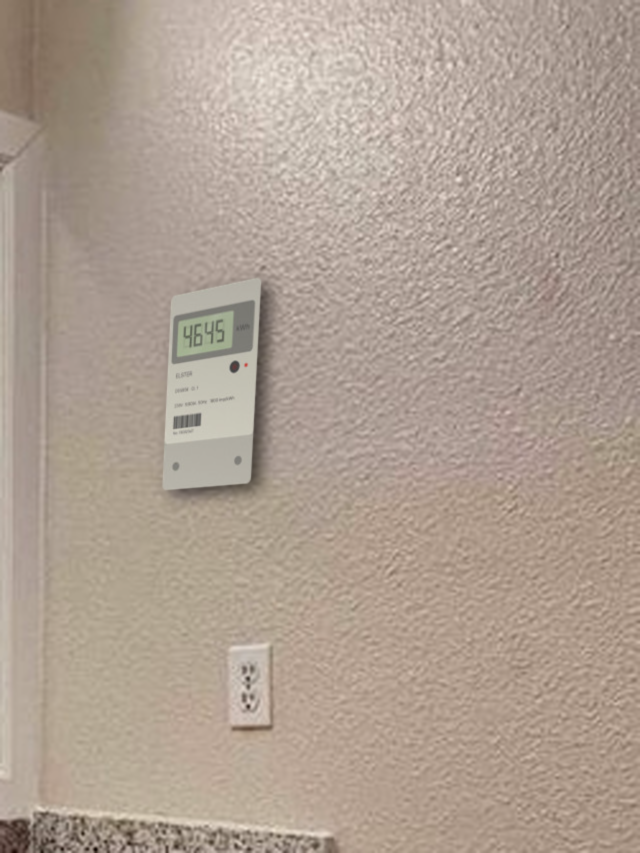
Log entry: 4645 kWh
